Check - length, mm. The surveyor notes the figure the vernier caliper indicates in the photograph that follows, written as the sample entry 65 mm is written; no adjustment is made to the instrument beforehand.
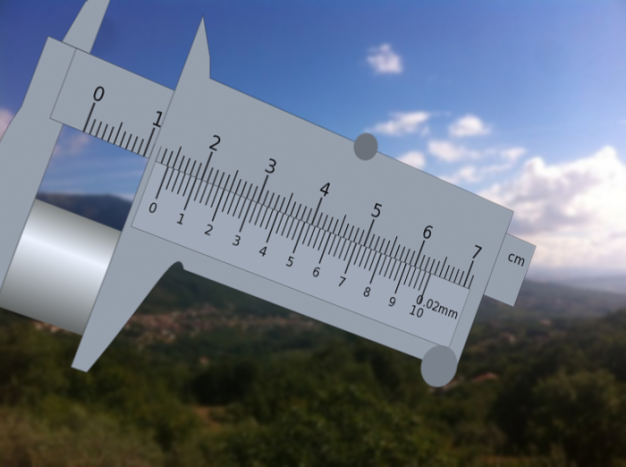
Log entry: 14.2 mm
